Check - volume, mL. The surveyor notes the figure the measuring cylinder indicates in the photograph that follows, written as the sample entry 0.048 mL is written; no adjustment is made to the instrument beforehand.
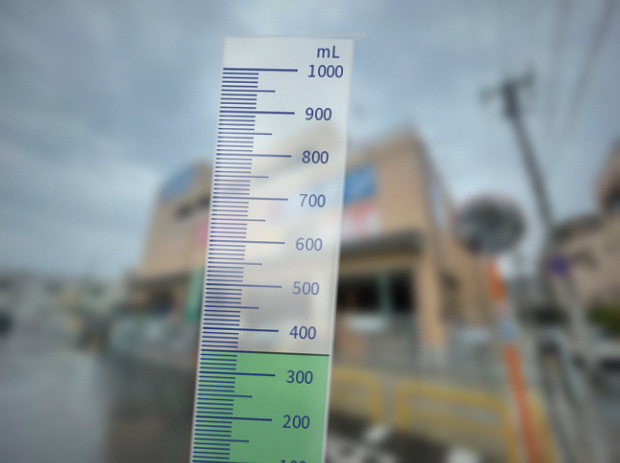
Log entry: 350 mL
